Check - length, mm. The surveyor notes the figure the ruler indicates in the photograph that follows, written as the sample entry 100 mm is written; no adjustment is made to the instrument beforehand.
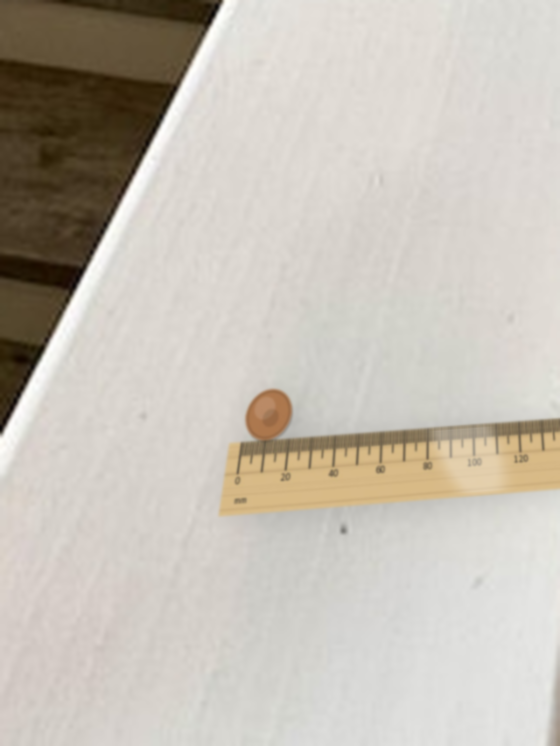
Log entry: 20 mm
